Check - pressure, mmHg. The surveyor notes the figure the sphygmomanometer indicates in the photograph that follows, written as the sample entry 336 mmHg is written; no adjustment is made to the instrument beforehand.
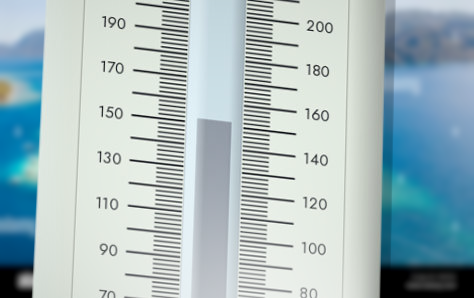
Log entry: 152 mmHg
